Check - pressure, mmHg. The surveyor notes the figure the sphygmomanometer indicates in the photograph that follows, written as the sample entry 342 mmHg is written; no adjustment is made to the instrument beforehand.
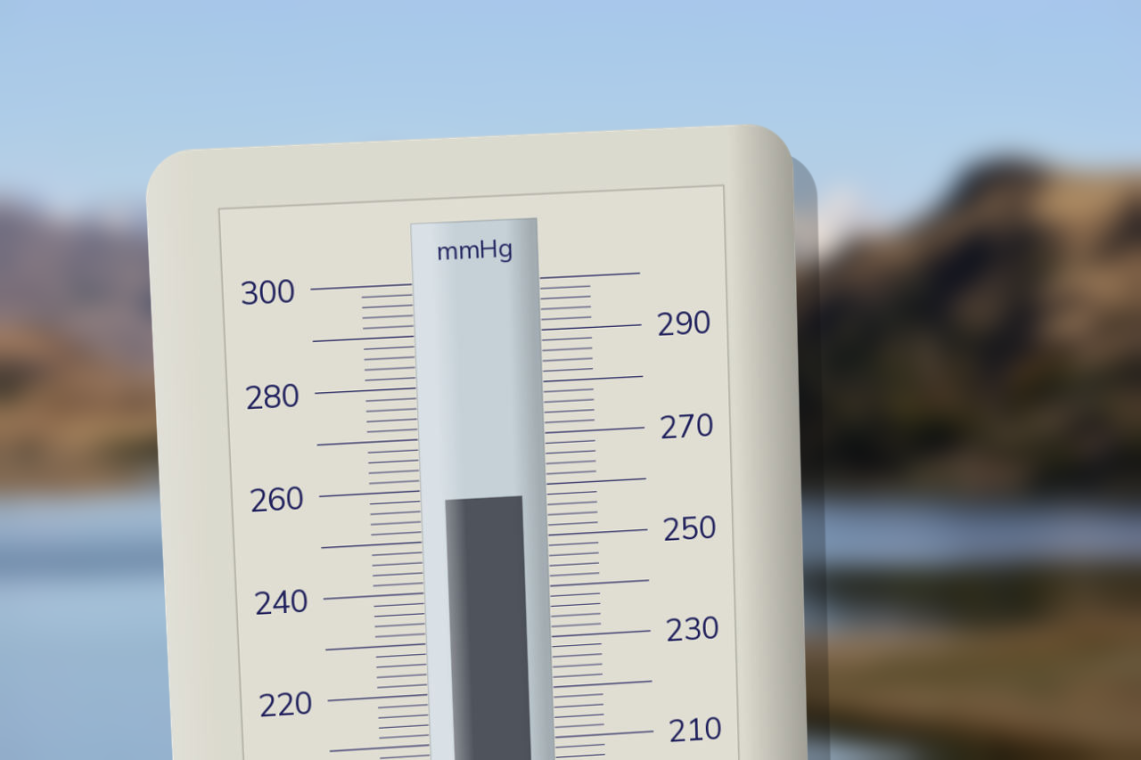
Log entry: 258 mmHg
